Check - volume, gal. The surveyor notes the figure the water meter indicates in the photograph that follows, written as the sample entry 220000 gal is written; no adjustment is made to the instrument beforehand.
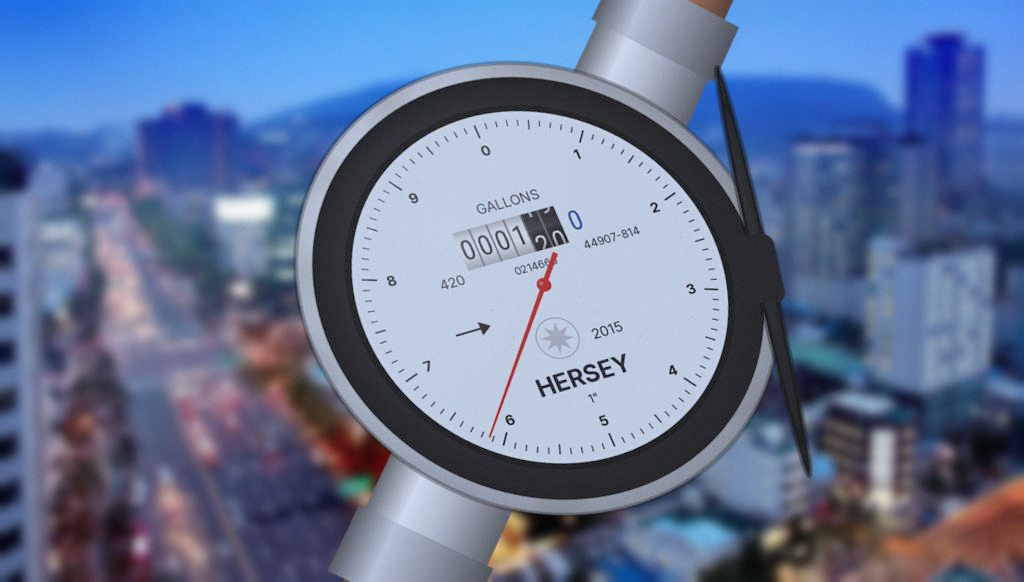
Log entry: 1196.1 gal
